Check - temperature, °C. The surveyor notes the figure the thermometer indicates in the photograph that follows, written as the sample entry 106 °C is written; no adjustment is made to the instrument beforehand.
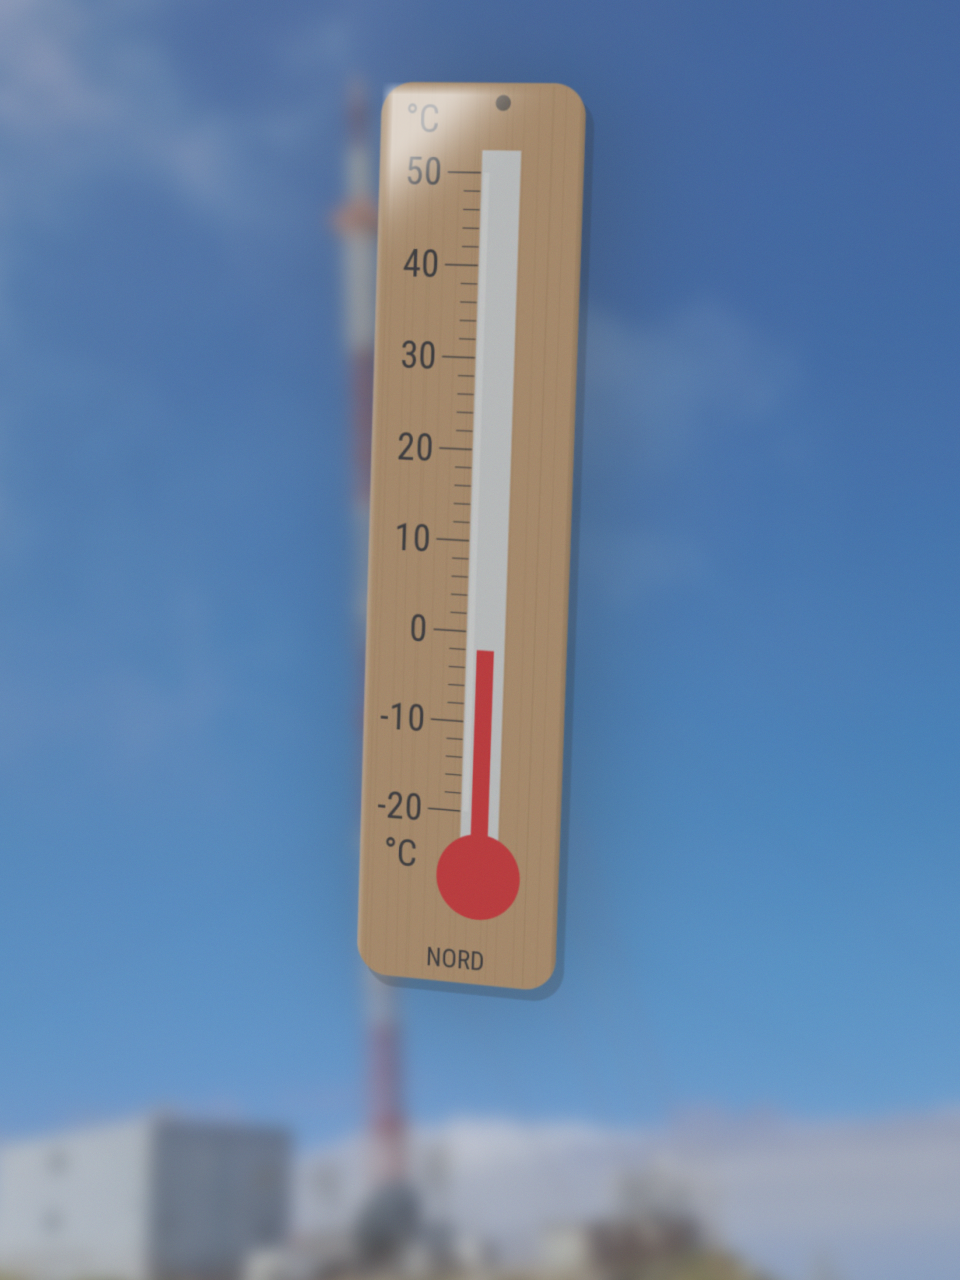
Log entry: -2 °C
